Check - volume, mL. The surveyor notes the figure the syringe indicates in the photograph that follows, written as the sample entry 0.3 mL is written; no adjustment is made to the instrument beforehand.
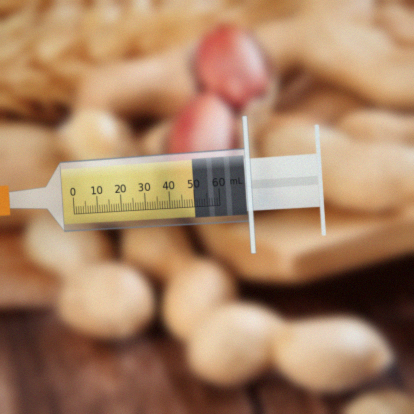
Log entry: 50 mL
